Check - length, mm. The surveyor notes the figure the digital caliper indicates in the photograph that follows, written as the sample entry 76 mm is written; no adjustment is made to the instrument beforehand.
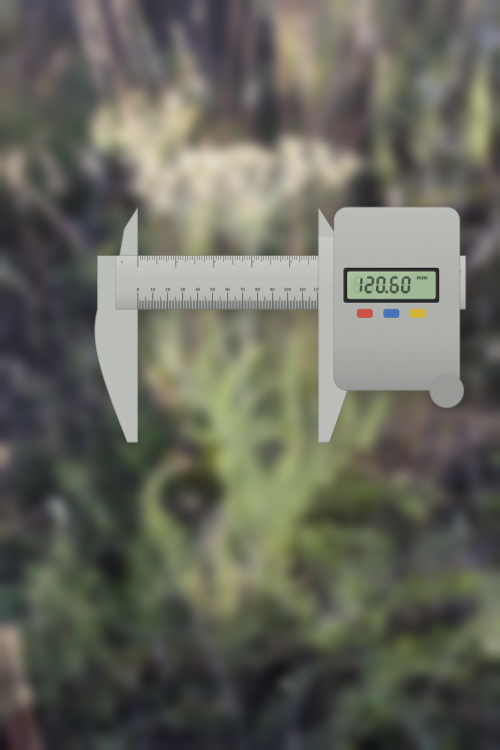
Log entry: 120.60 mm
